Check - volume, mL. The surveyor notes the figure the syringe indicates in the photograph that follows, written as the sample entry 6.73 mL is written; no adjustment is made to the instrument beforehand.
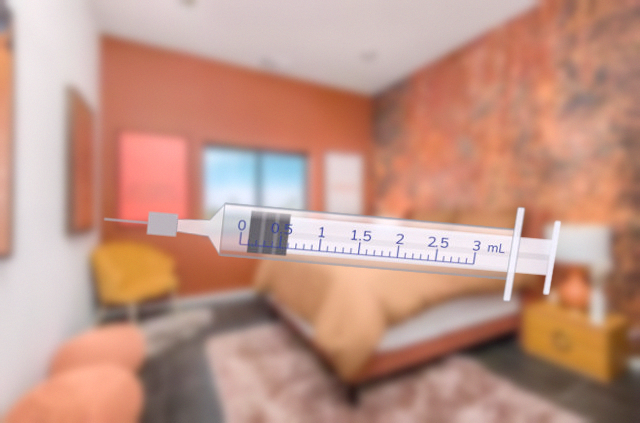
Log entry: 0.1 mL
